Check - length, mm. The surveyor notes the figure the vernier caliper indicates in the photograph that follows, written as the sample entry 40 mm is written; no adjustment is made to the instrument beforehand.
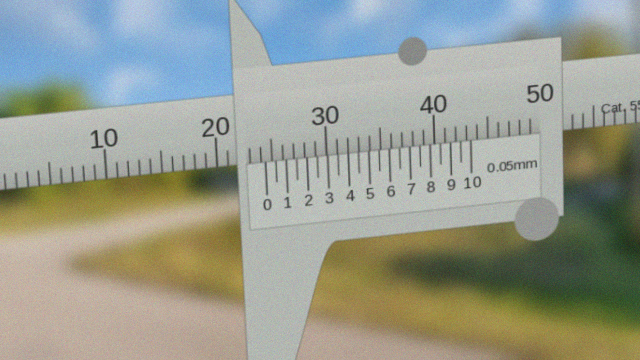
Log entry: 24.4 mm
